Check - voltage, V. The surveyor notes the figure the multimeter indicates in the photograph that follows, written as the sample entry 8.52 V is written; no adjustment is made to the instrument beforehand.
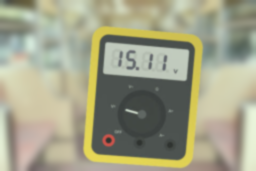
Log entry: 15.11 V
